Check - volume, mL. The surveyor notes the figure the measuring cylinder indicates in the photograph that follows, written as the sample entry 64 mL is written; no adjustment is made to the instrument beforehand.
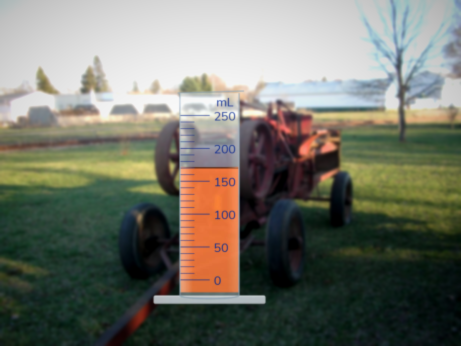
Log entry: 170 mL
